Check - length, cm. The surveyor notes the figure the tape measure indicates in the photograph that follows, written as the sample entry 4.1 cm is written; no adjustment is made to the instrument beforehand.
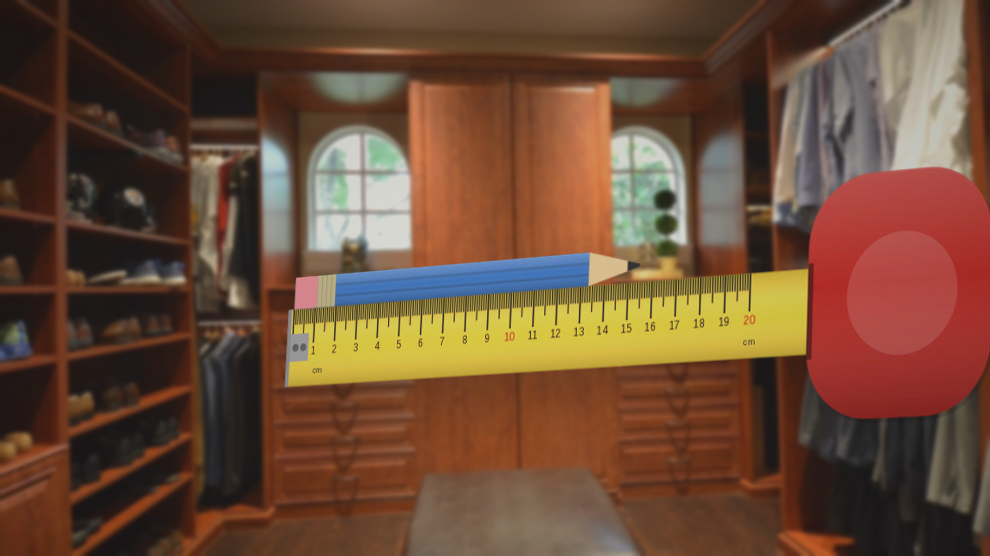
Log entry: 15.5 cm
